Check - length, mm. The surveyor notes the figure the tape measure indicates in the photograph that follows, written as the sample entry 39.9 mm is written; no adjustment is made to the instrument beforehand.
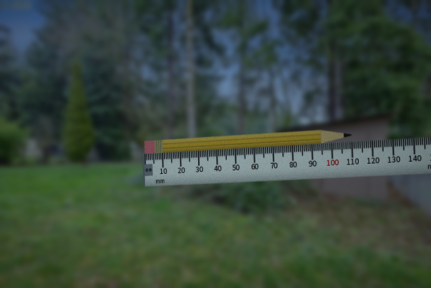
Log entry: 110 mm
